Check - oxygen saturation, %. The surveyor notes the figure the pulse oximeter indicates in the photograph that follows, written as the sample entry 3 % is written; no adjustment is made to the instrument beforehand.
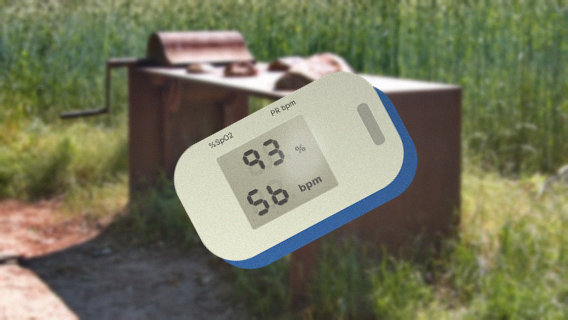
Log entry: 93 %
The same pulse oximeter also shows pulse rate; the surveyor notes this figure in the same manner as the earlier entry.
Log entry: 56 bpm
